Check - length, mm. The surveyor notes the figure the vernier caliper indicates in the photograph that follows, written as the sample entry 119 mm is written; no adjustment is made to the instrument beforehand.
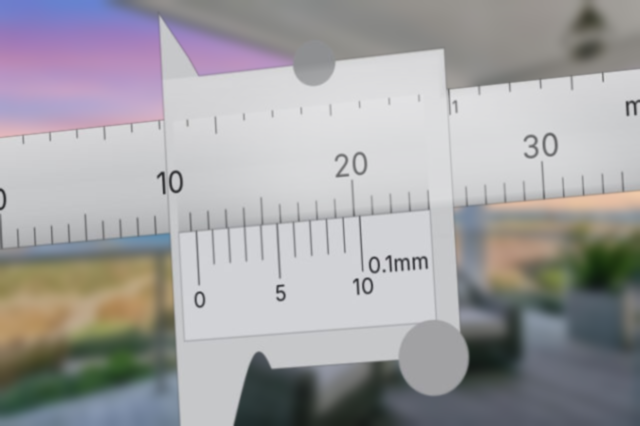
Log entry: 11.3 mm
